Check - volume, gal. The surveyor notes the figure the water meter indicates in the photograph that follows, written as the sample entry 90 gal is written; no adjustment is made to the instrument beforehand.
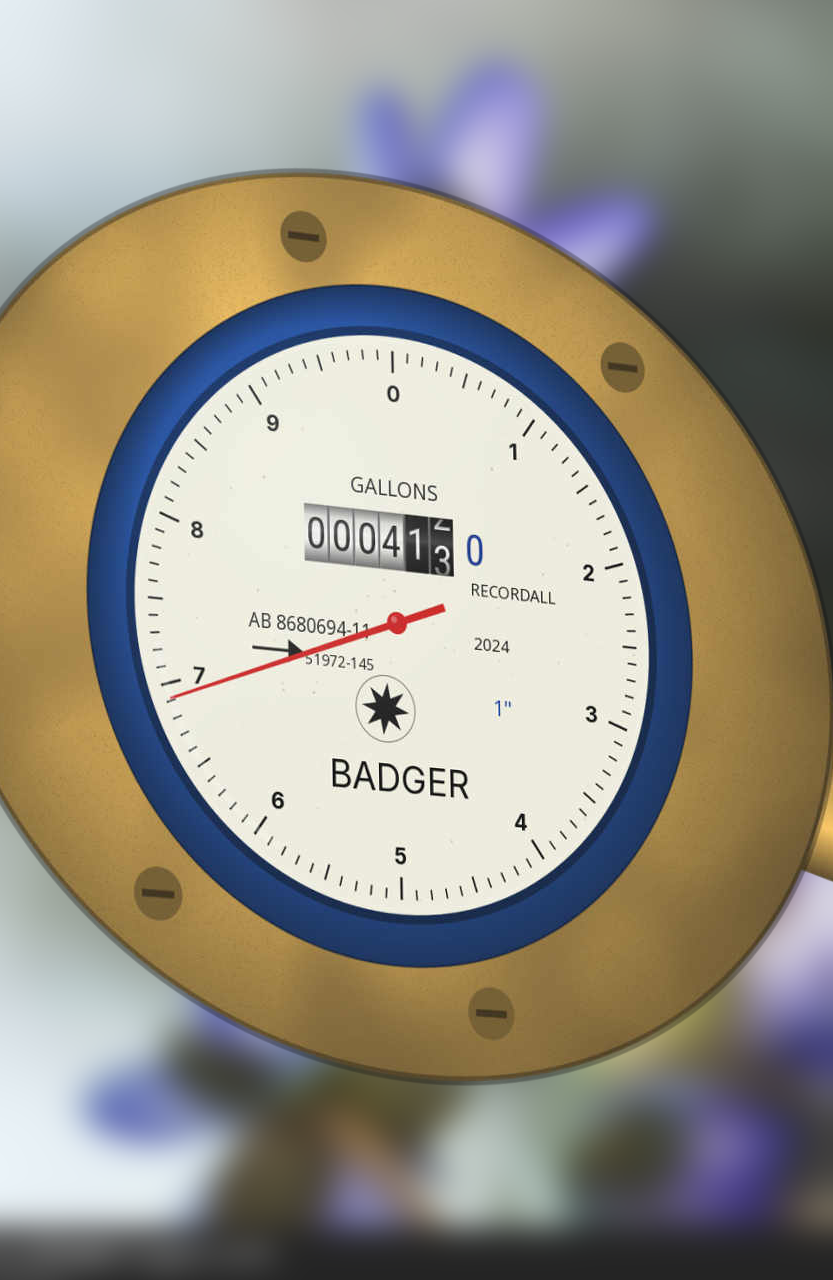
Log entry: 4126.9 gal
